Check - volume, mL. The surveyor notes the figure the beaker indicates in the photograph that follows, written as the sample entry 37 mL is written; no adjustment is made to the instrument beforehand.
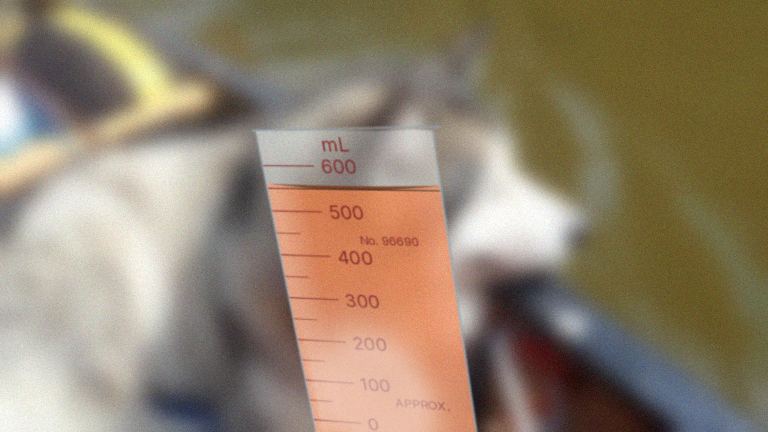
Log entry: 550 mL
